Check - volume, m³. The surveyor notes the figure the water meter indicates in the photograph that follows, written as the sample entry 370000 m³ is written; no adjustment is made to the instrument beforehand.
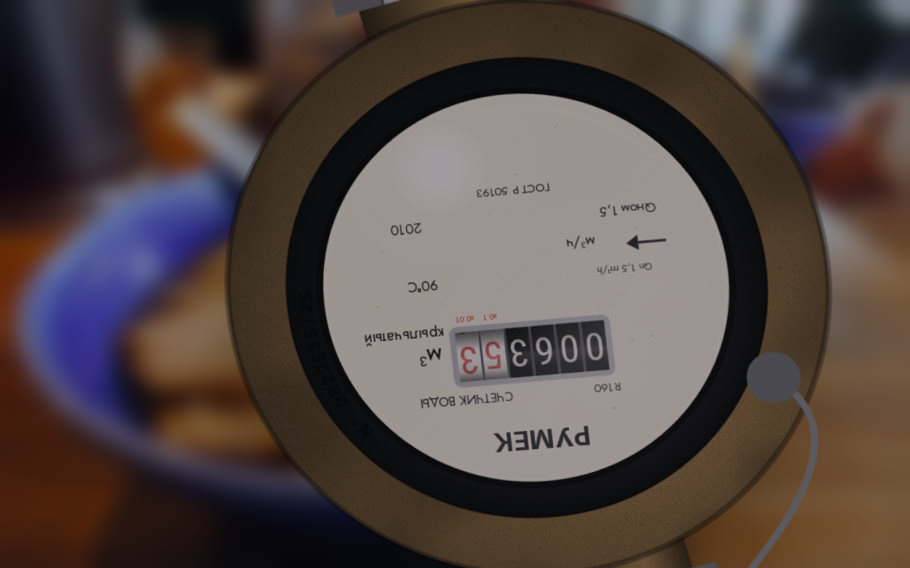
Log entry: 63.53 m³
